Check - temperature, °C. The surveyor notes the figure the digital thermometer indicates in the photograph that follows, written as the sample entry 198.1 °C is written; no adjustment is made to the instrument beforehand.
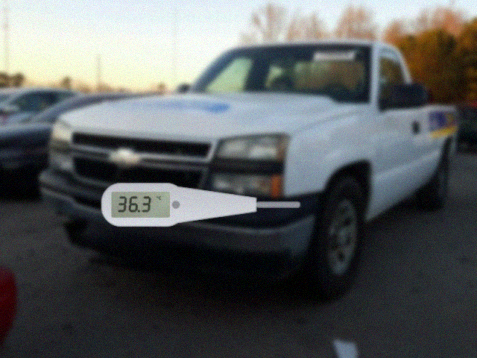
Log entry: 36.3 °C
